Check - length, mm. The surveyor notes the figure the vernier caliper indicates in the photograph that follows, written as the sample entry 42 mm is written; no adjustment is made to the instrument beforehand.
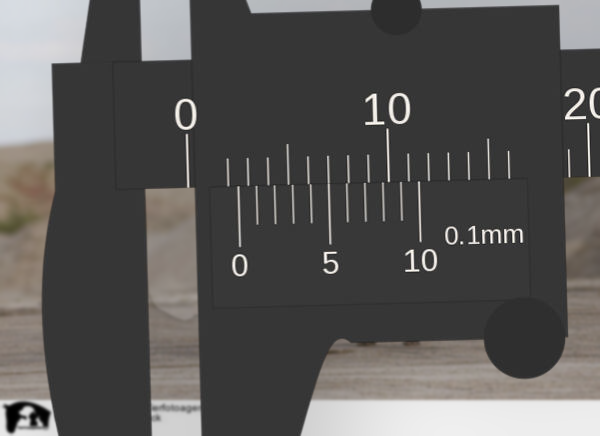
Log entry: 2.5 mm
